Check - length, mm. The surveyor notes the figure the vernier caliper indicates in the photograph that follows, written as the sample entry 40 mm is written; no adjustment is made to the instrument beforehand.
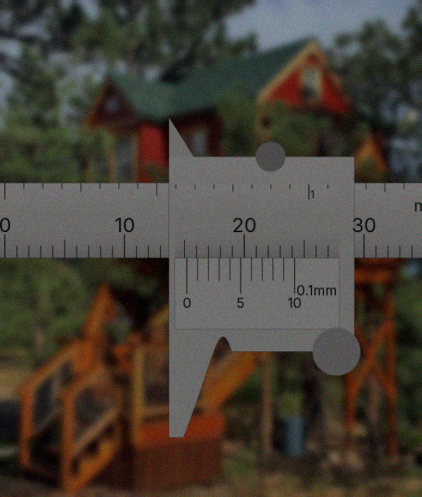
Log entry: 15.2 mm
